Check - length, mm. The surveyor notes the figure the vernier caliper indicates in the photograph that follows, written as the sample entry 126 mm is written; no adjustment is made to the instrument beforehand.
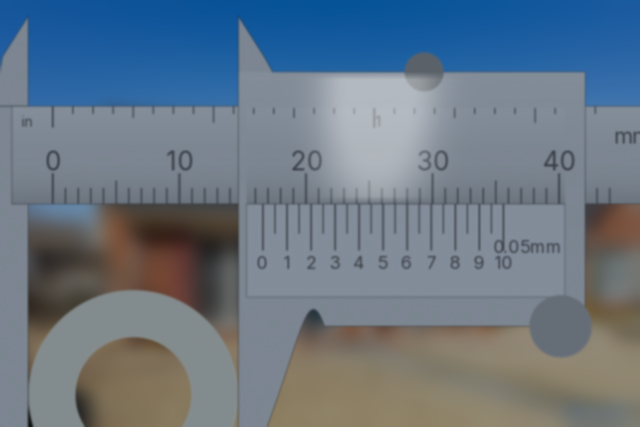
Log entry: 16.6 mm
